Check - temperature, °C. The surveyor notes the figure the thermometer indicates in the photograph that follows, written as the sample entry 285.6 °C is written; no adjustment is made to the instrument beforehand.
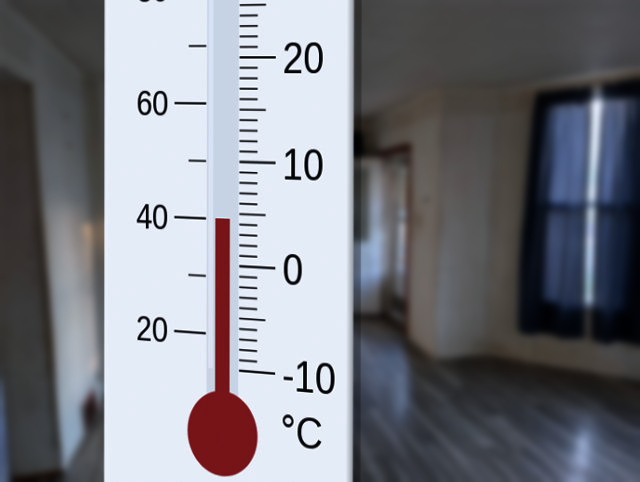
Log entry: 4.5 °C
